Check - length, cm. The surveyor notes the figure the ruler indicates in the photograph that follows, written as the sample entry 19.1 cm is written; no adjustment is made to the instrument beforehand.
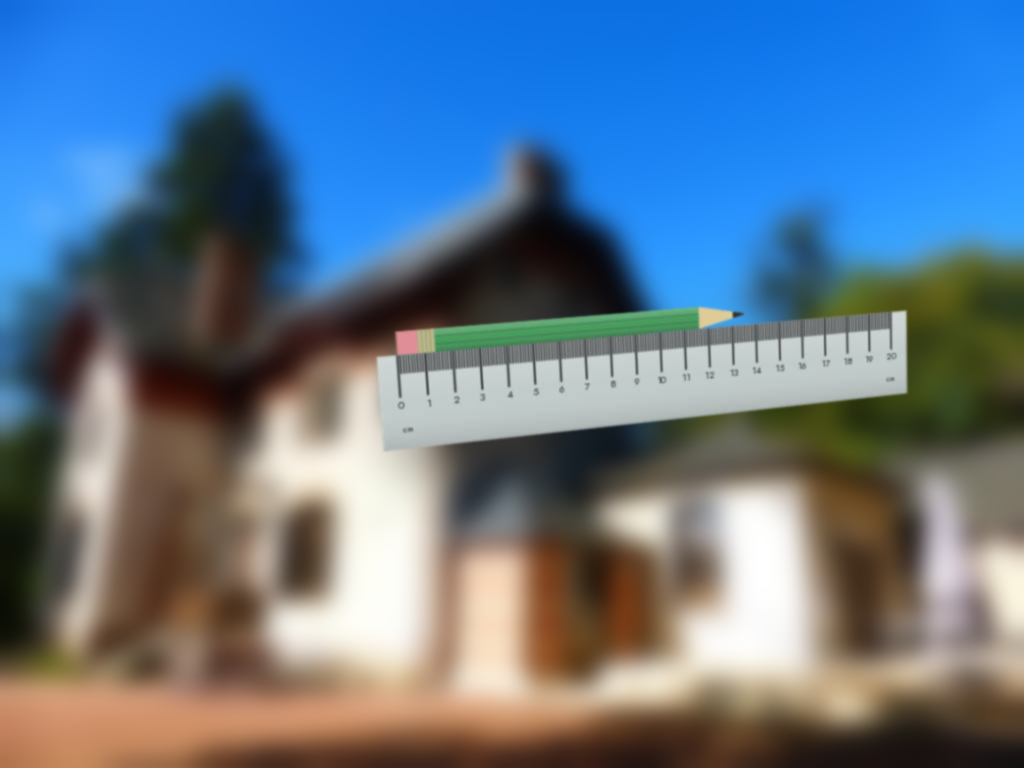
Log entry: 13.5 cm
